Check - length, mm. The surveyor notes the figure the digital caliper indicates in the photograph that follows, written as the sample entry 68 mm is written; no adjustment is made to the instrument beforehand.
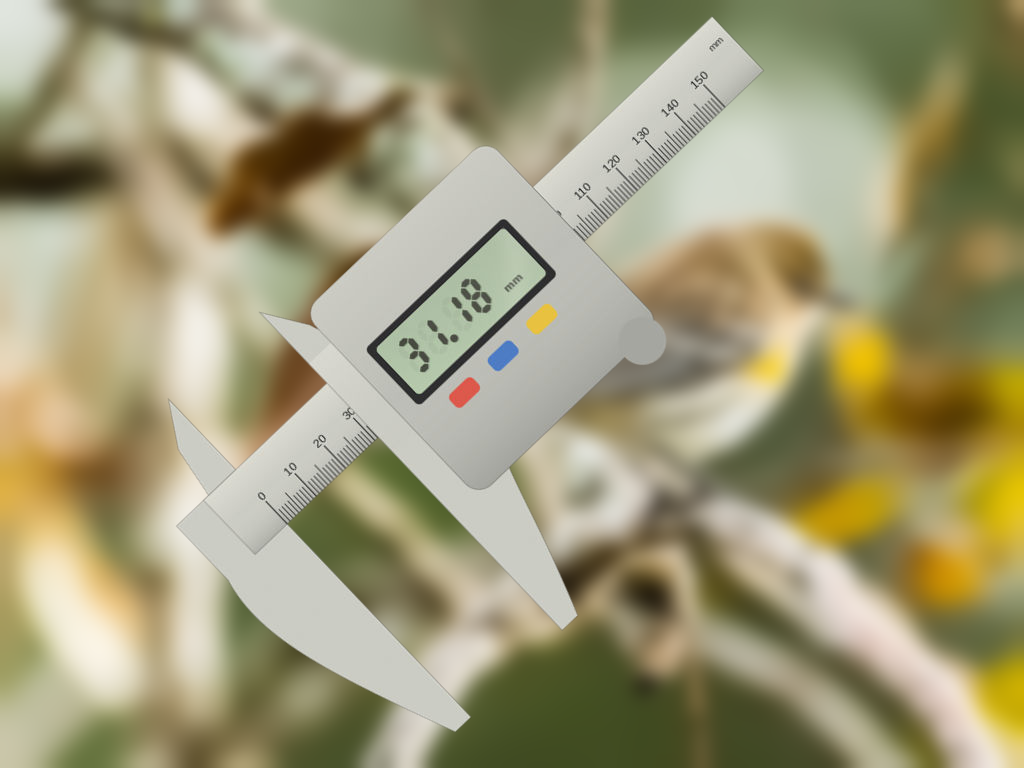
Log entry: 31.18 mm
